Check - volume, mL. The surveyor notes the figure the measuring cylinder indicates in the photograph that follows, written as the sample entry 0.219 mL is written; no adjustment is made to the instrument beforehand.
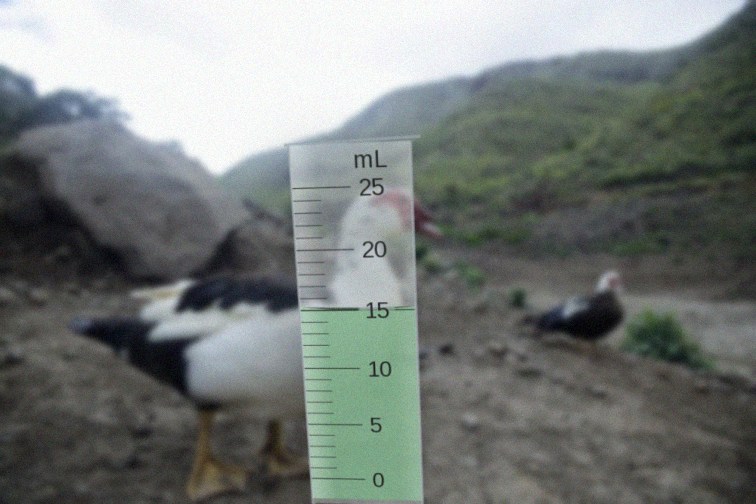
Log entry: 15 mL
